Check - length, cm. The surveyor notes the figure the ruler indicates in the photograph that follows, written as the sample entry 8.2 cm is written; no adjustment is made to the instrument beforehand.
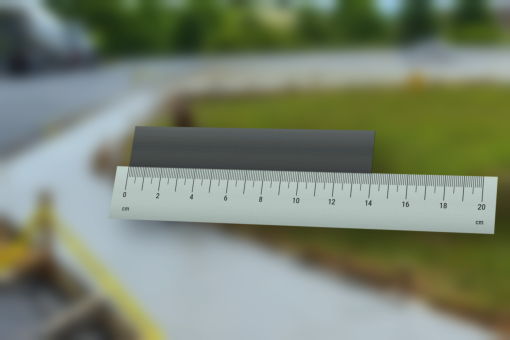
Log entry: 14 cm
